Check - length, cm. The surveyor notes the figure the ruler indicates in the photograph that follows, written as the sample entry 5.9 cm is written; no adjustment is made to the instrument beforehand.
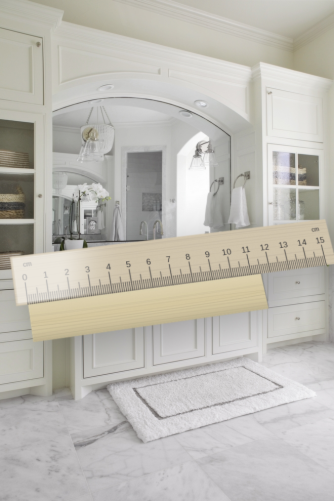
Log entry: 11.5 cm
